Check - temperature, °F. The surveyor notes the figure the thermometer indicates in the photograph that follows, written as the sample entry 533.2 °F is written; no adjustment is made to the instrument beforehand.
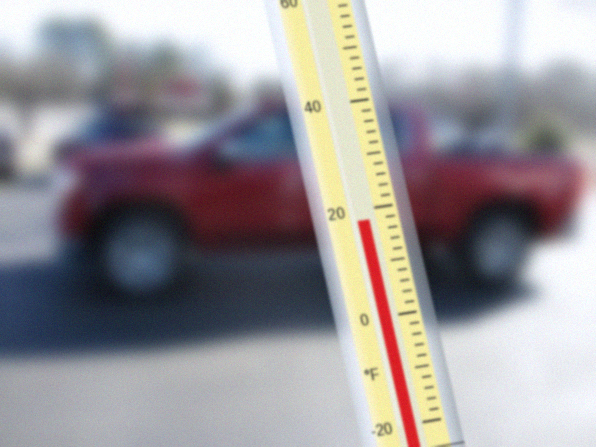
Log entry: 18 °F
